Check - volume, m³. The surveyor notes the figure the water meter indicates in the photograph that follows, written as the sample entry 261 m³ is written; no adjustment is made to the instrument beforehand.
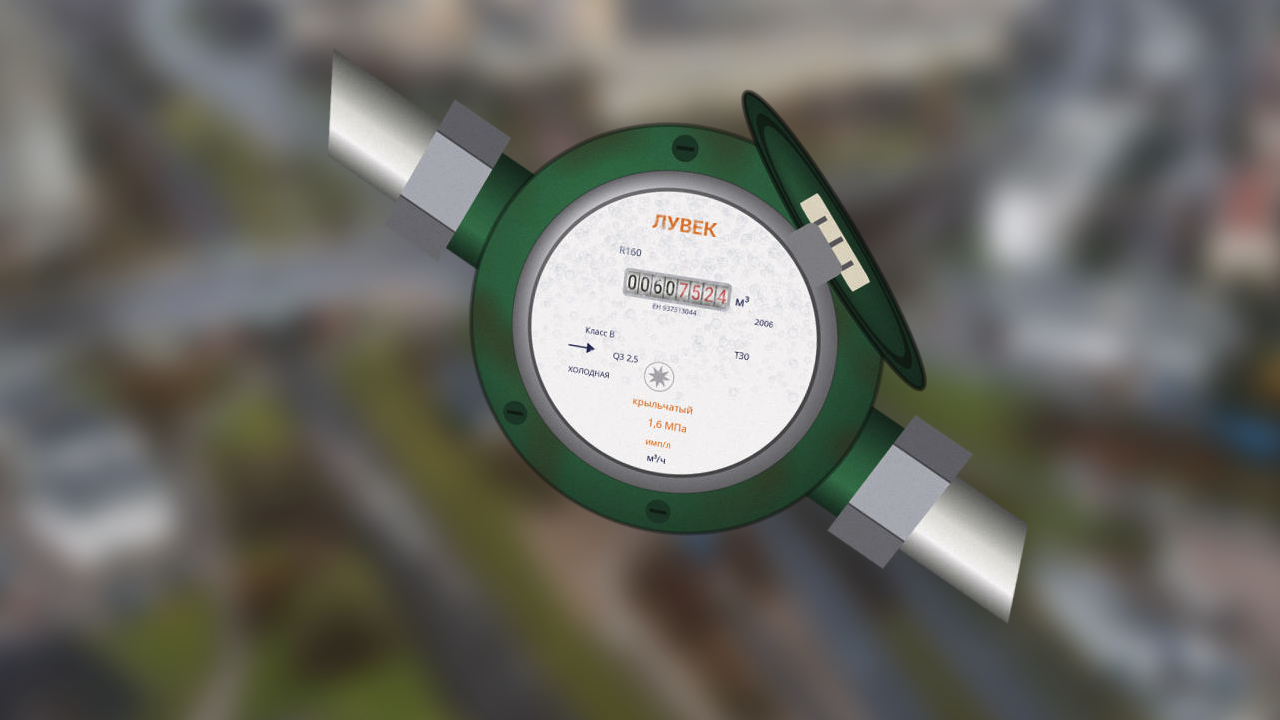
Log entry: 60.7524 m³
